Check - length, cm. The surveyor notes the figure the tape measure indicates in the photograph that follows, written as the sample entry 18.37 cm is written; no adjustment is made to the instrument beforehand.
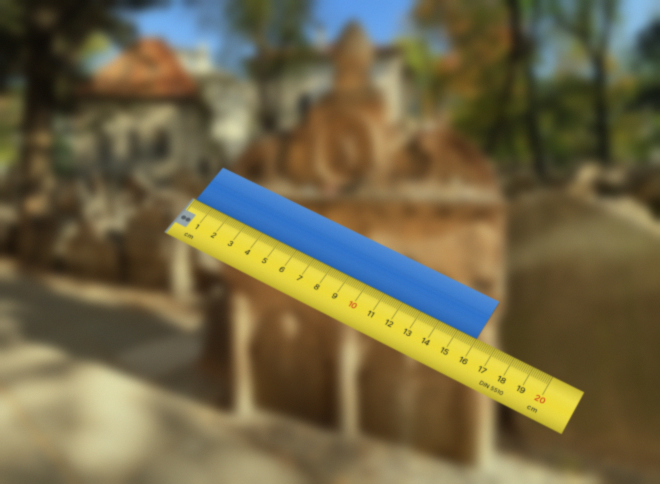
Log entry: 16 cm
